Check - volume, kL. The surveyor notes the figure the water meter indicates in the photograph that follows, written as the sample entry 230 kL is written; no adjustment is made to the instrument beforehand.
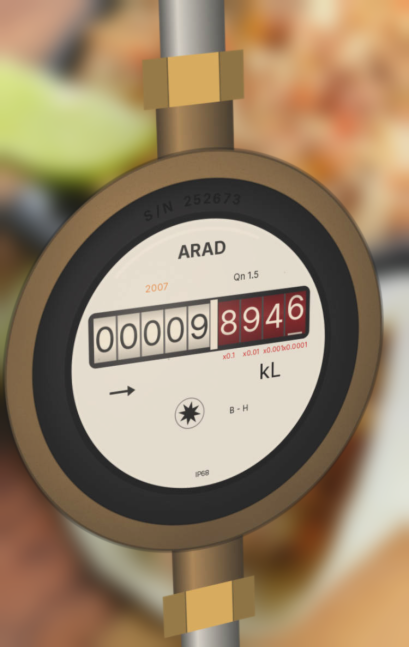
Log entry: 9.8946 kL
